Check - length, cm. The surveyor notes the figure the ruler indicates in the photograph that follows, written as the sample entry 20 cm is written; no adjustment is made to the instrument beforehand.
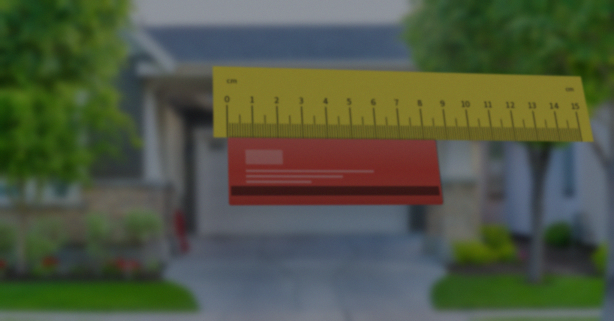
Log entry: 8.5 cm
